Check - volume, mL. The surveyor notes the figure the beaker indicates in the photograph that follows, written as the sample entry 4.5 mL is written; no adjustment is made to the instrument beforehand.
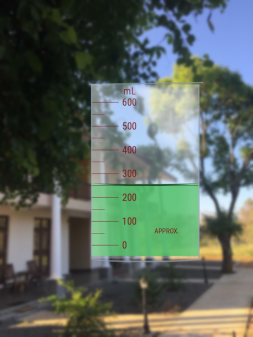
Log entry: 250 mL
